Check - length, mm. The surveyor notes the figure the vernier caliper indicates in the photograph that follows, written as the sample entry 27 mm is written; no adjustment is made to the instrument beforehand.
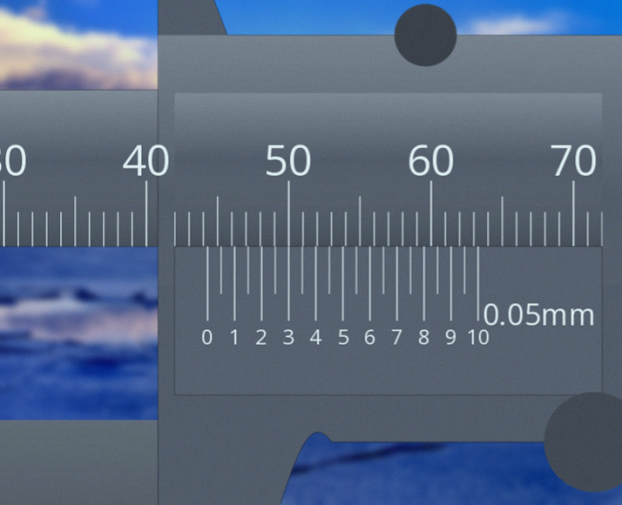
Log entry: 44.3 mm
